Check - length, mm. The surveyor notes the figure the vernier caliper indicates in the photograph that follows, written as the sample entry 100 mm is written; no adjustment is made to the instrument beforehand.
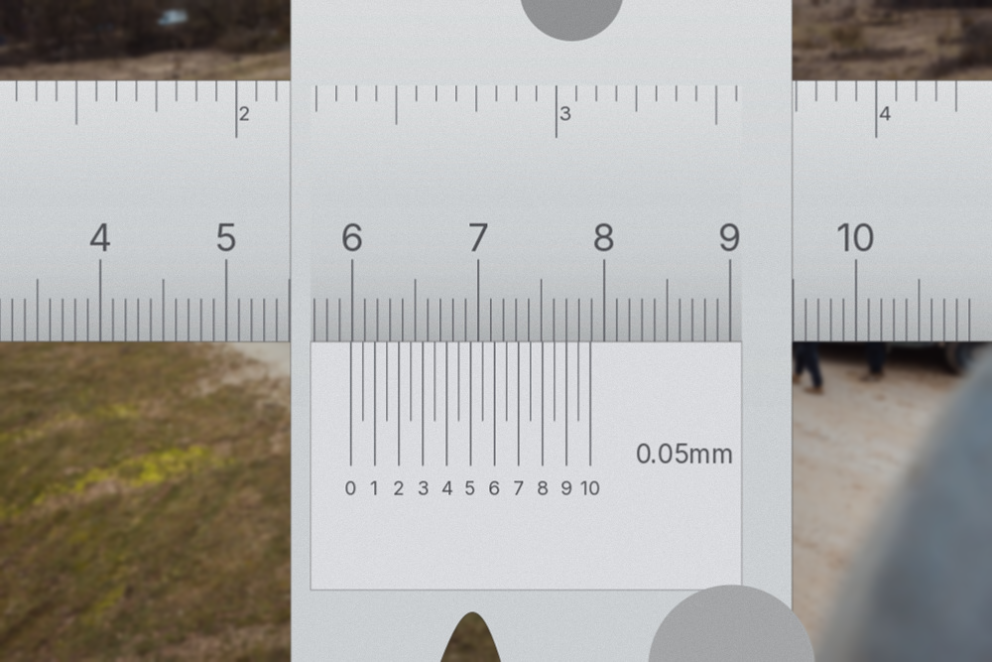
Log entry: 59.9 mm
